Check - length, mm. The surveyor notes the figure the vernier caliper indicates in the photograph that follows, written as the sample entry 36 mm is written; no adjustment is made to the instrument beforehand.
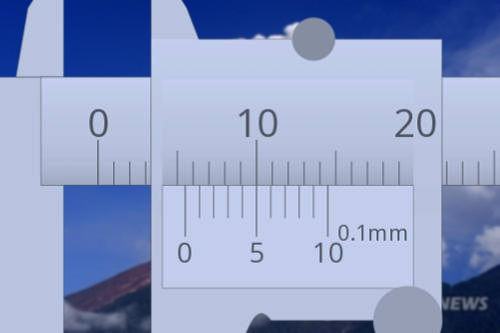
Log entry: 5.5 mm
